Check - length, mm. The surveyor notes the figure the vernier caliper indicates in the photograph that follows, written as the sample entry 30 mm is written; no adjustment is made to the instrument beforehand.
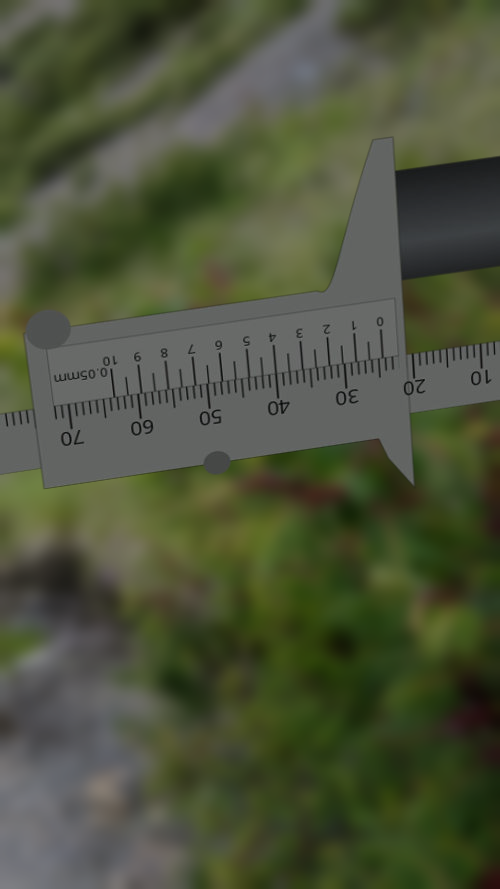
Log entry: 24.4 mm
